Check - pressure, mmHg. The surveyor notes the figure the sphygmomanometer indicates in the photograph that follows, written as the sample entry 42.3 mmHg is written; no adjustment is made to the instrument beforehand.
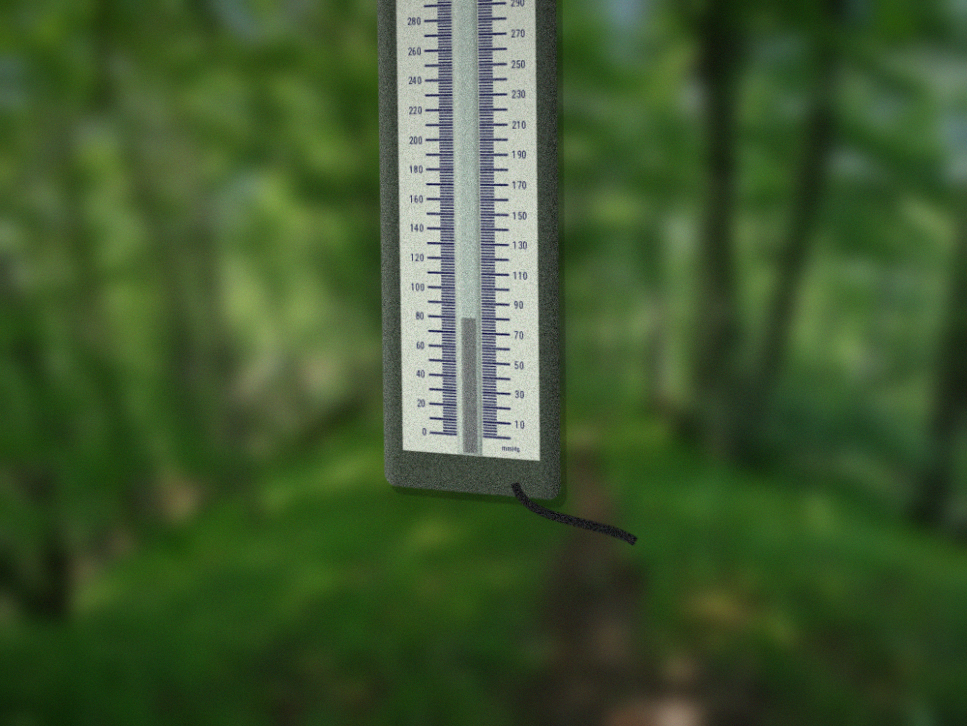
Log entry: 80 mmHg
